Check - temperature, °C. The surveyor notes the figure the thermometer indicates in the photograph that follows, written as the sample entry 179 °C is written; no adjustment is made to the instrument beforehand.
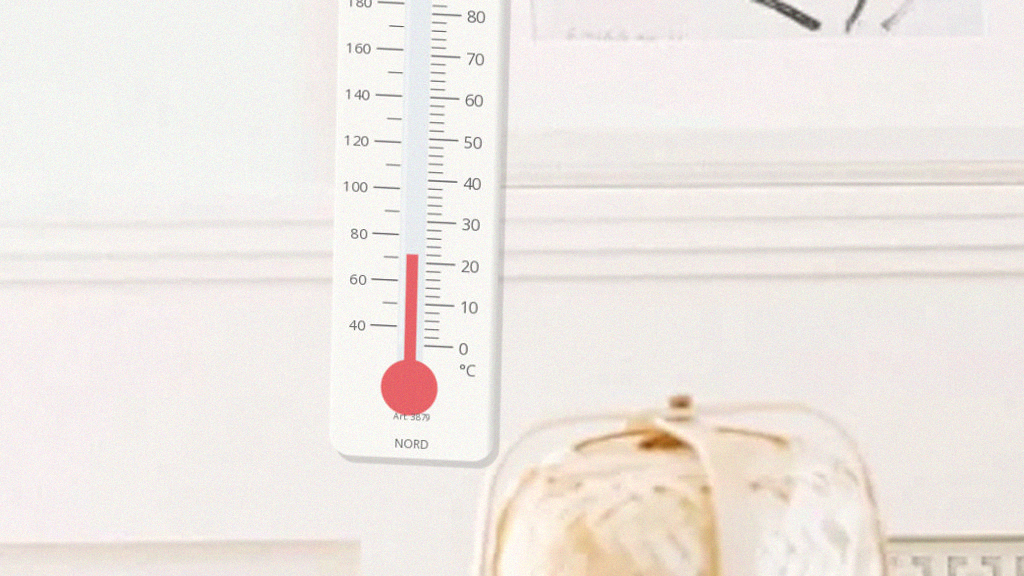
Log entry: 22 °C
